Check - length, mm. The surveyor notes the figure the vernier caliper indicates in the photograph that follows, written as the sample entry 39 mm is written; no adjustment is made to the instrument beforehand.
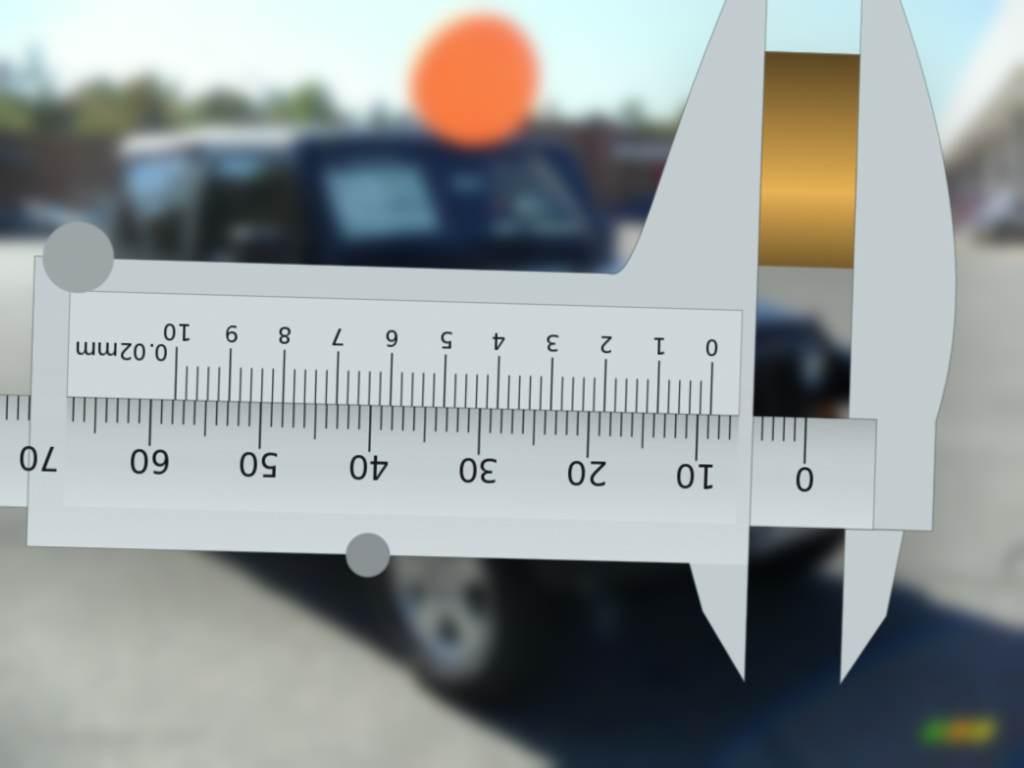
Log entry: 8.8 mm
